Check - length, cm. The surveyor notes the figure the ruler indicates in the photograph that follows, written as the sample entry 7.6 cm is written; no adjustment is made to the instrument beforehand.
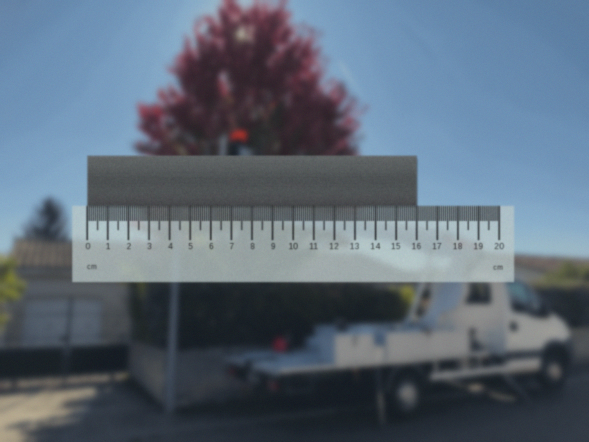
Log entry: 16 cm
